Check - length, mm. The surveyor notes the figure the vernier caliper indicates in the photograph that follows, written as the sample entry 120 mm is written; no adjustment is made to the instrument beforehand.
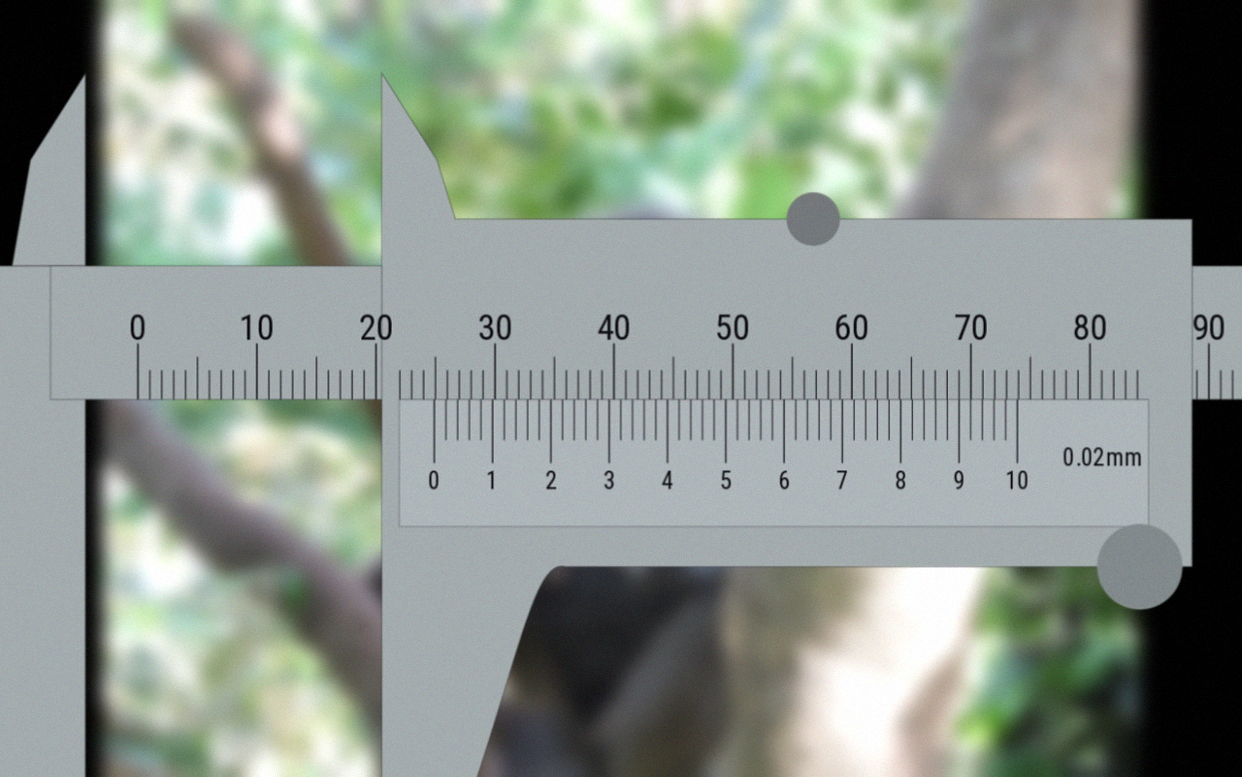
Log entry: 24.9 mm
